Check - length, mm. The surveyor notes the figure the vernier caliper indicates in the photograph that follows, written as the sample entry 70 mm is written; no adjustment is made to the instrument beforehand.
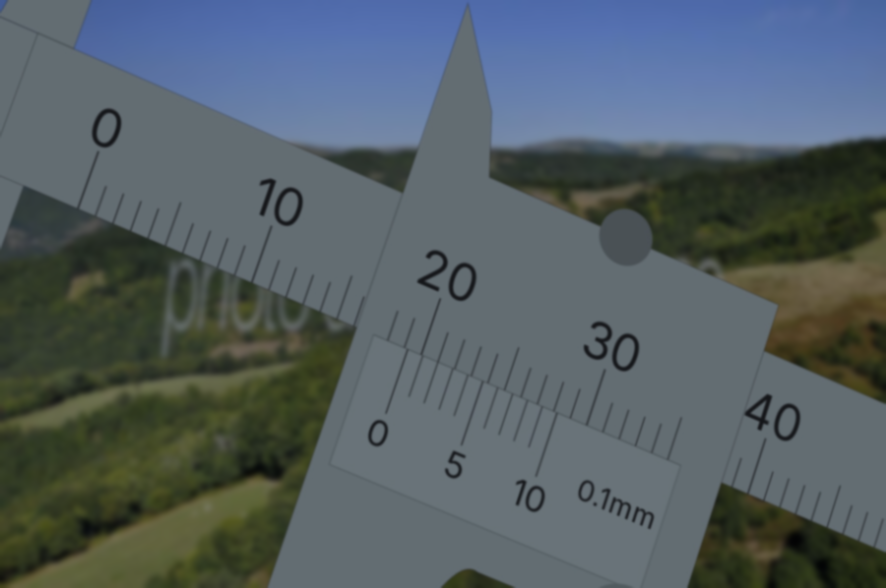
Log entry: 19.2 mm
